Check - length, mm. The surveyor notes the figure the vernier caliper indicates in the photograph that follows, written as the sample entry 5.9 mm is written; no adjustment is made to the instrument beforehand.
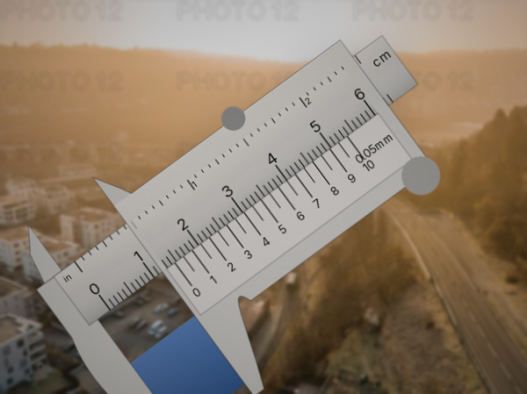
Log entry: 14.6 mm
